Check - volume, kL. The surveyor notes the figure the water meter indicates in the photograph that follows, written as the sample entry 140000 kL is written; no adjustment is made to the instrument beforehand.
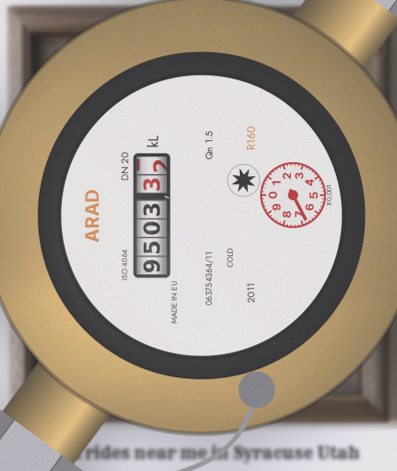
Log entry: 9503.316 kL
